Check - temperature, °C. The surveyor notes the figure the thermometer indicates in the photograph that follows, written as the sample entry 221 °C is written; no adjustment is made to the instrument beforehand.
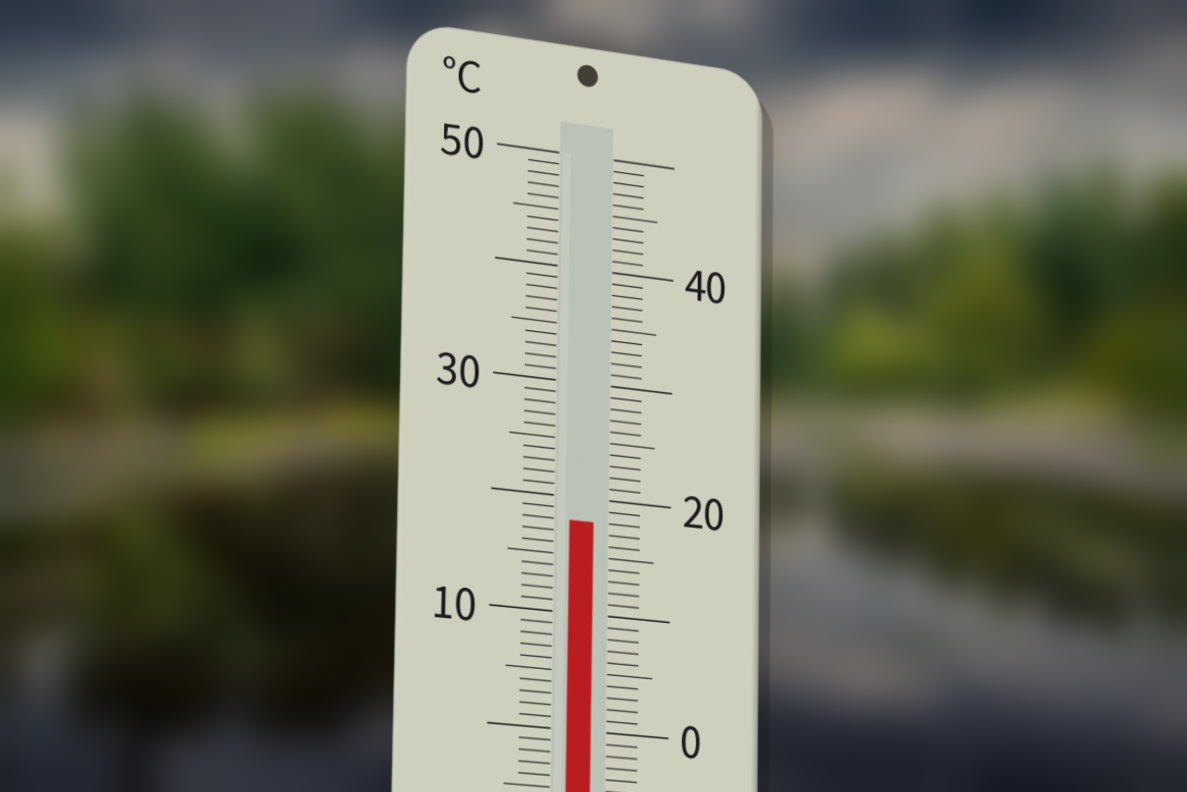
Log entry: 18 °C
